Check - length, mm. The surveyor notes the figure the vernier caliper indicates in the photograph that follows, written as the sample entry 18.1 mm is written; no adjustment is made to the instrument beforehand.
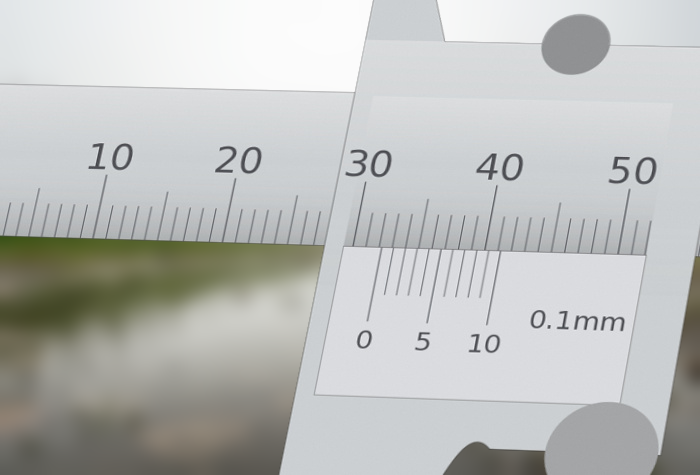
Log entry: 32.2 mm
